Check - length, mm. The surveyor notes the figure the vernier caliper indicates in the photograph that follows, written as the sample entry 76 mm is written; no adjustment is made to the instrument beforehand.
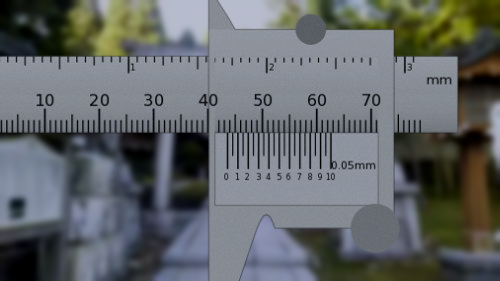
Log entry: 43.6 mm
